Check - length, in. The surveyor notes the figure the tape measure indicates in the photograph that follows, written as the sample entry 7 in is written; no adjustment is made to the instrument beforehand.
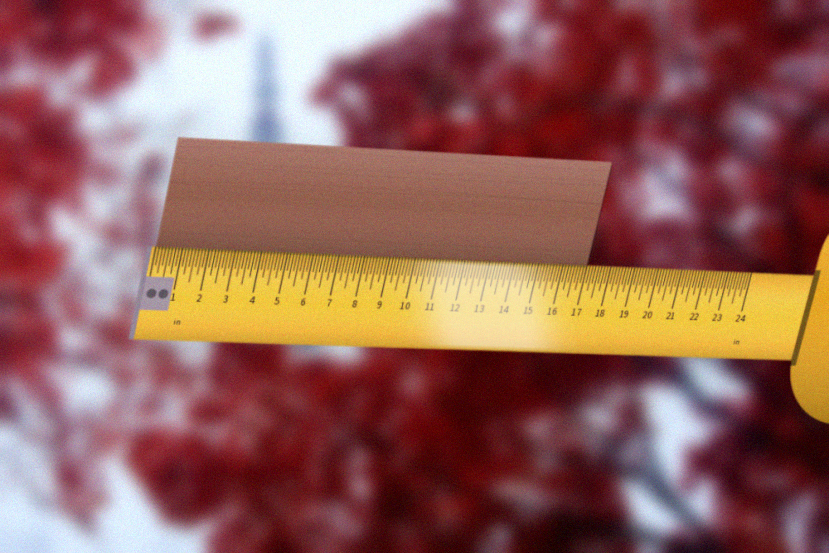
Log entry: 17 in
